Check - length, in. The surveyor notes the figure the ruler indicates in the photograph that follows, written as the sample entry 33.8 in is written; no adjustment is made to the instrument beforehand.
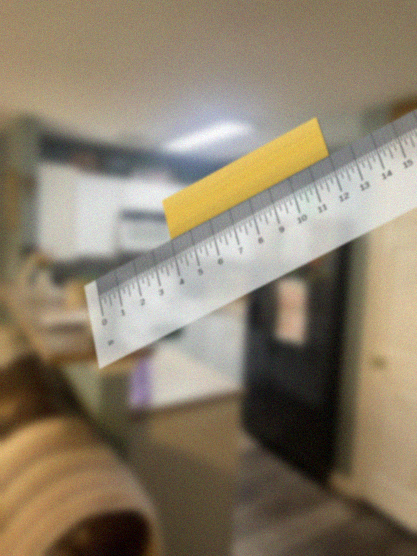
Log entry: 8 in
